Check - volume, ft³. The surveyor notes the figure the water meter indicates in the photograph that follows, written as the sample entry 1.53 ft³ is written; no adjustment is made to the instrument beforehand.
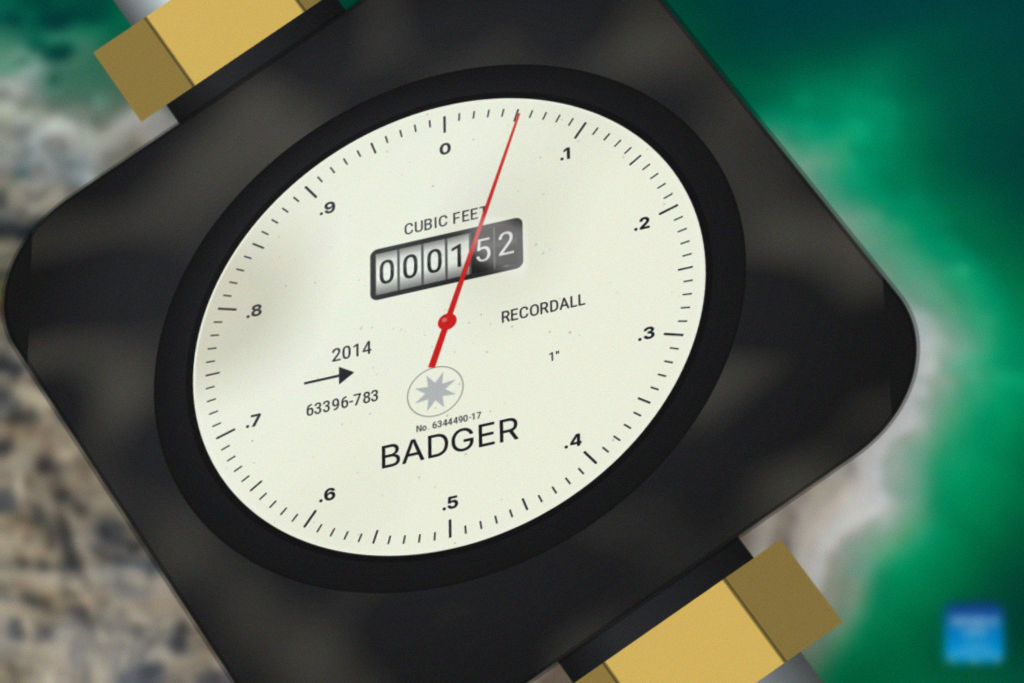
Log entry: 152.05 ft³
